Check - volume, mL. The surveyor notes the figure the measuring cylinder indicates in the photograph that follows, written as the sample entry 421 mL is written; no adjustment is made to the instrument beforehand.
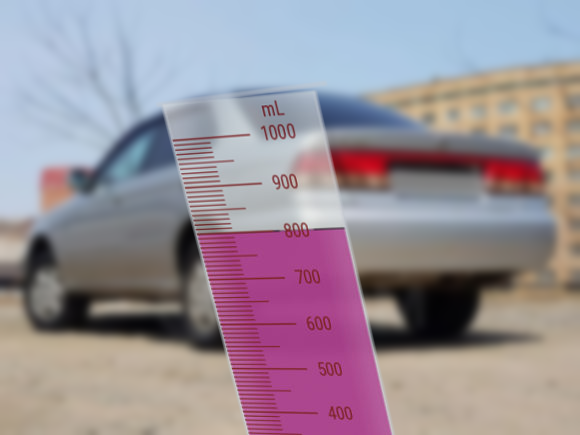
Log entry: 800 mL
